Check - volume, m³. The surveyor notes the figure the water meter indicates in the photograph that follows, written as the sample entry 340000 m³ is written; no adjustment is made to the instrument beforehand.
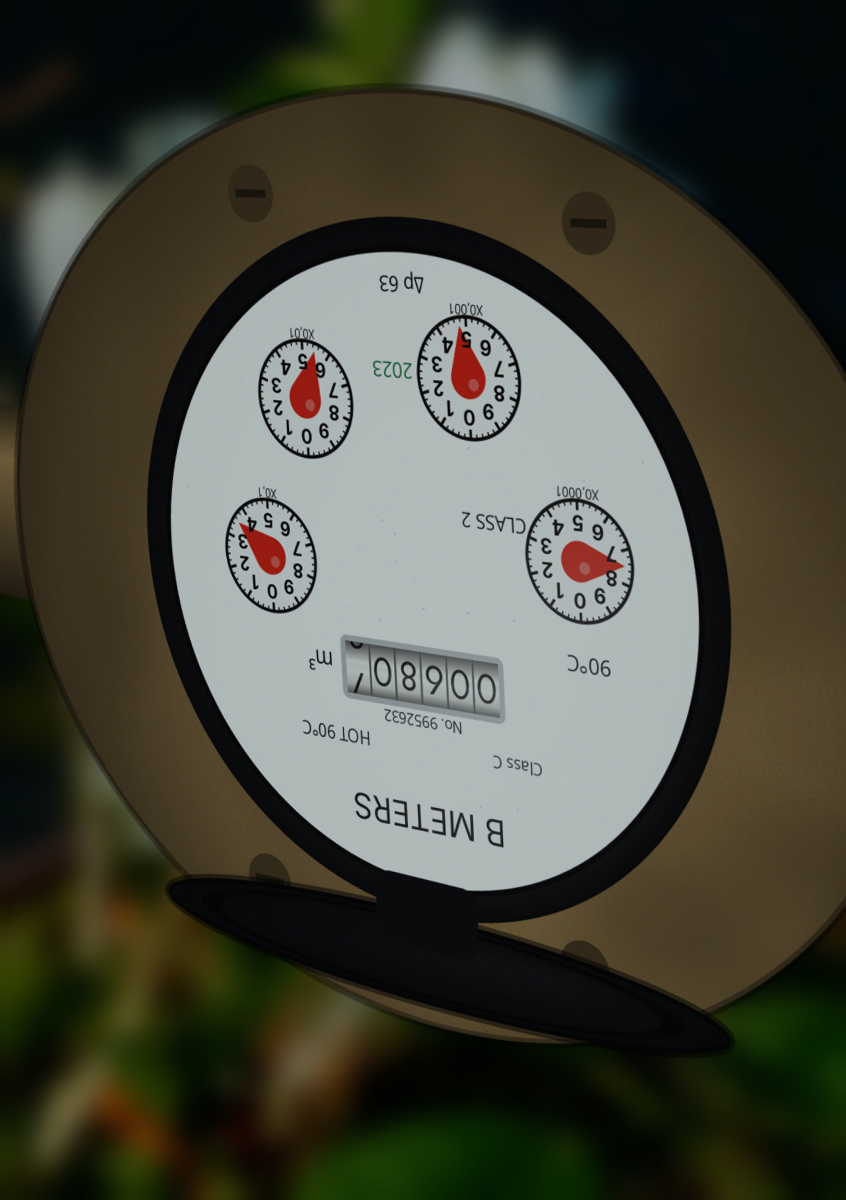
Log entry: 6807.3547 m³
